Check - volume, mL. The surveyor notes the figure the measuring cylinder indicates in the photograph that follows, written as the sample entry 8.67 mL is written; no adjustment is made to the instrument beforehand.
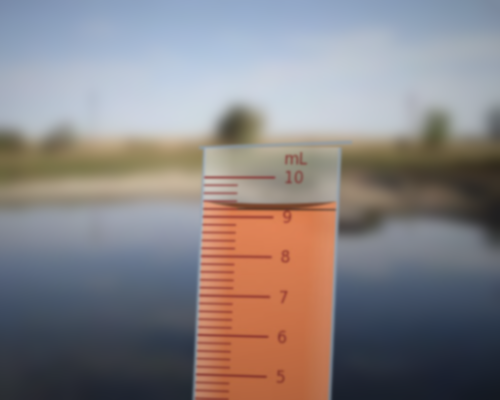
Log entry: 9.2 mL
